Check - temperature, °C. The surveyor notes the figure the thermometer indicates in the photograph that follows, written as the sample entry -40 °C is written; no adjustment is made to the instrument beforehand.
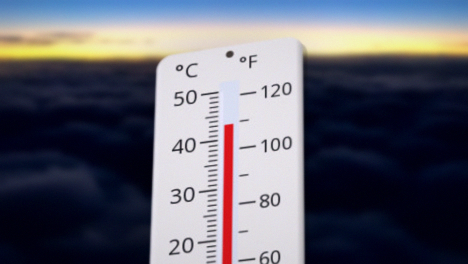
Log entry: 43 °C
